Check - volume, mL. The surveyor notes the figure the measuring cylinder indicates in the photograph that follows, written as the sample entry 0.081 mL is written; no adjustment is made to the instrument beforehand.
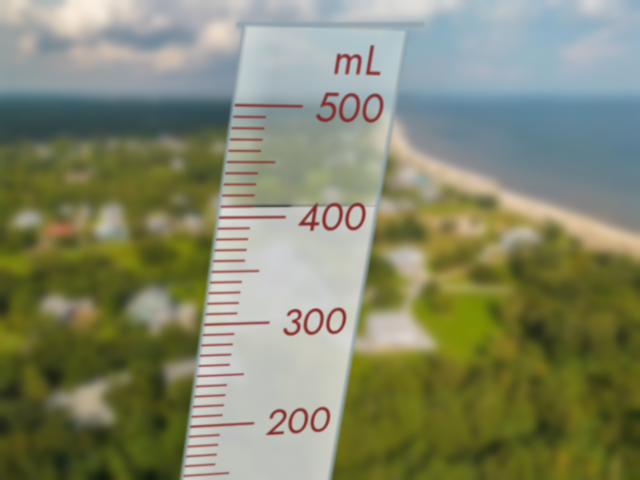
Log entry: 410 mL
